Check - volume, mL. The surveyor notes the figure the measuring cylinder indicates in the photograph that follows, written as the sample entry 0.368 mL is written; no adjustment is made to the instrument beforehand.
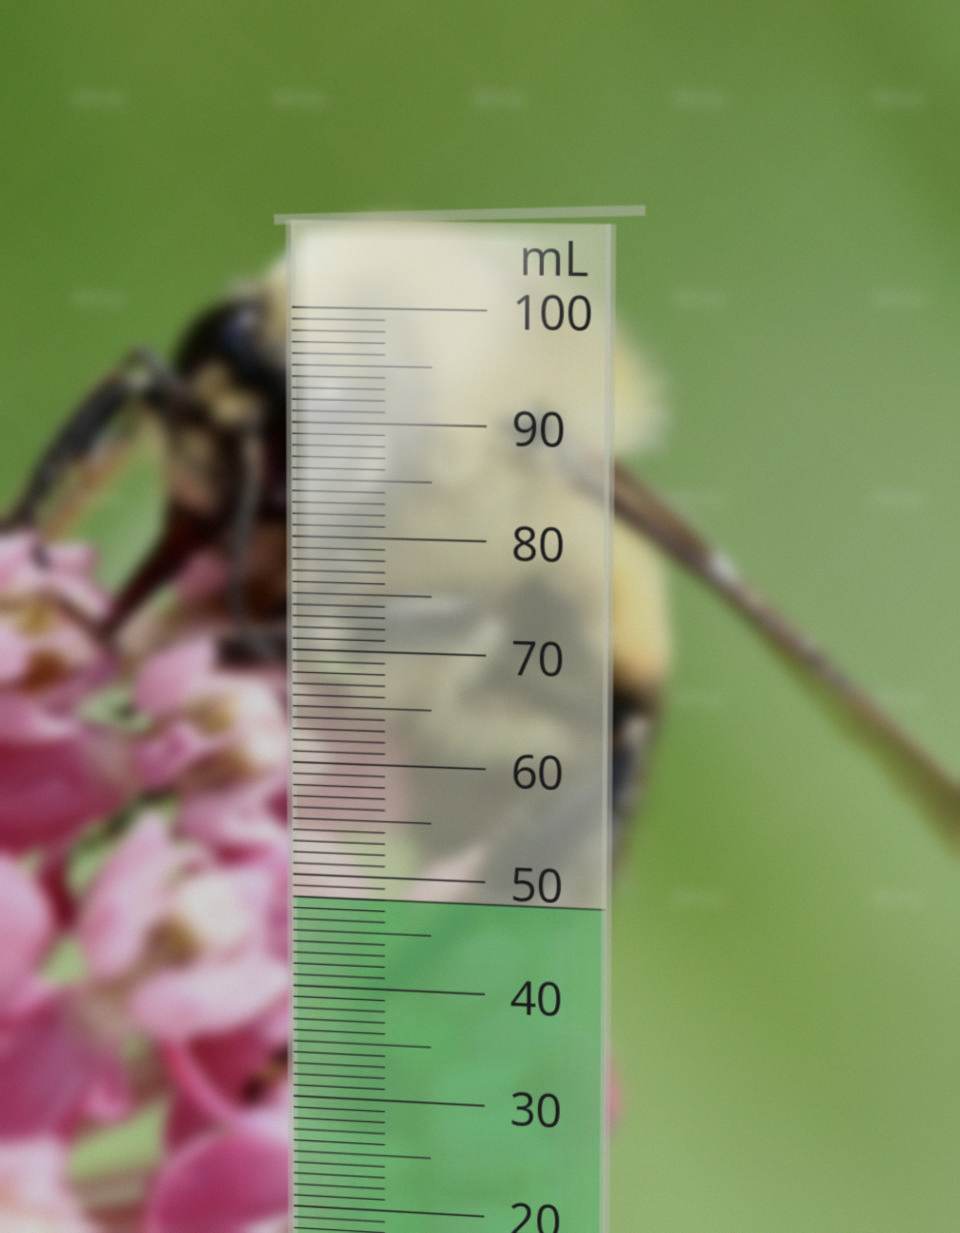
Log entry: 48 mL
